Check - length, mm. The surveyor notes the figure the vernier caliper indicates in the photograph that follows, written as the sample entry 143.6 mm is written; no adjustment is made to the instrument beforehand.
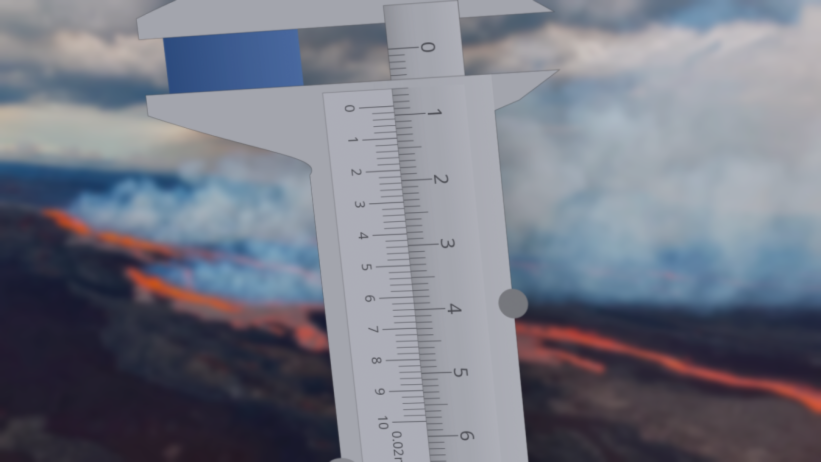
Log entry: 8.6 mm
